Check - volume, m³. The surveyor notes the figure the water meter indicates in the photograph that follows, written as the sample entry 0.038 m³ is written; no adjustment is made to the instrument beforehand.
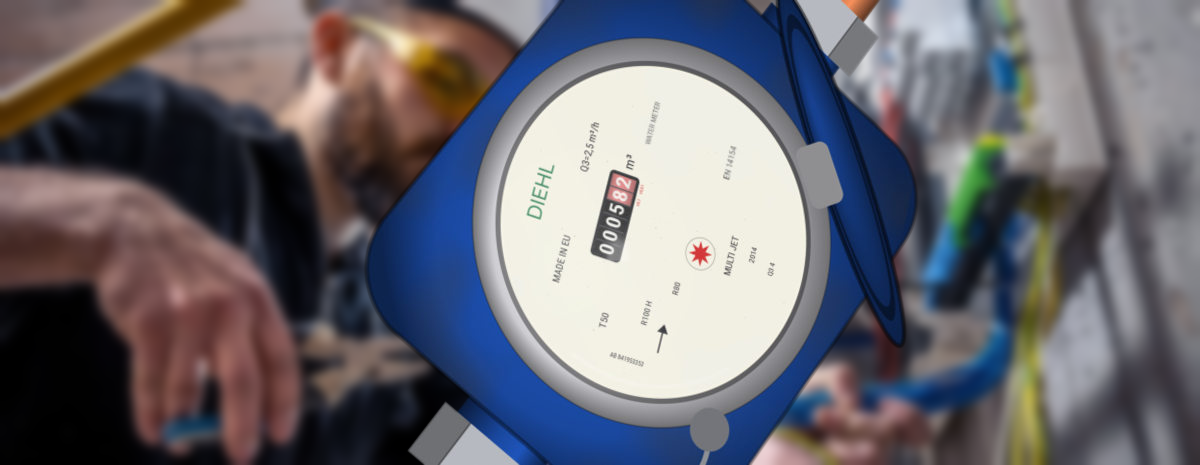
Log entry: 5.82 m³
